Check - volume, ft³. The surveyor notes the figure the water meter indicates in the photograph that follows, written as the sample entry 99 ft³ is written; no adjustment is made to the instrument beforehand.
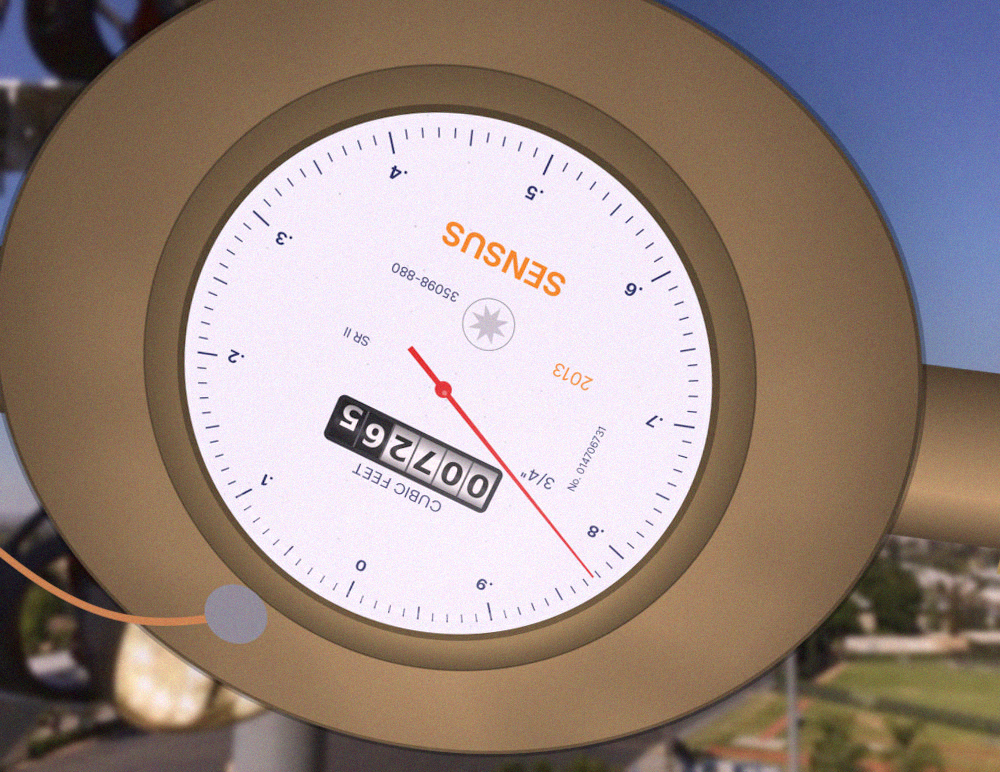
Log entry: 7264.82 ft³
